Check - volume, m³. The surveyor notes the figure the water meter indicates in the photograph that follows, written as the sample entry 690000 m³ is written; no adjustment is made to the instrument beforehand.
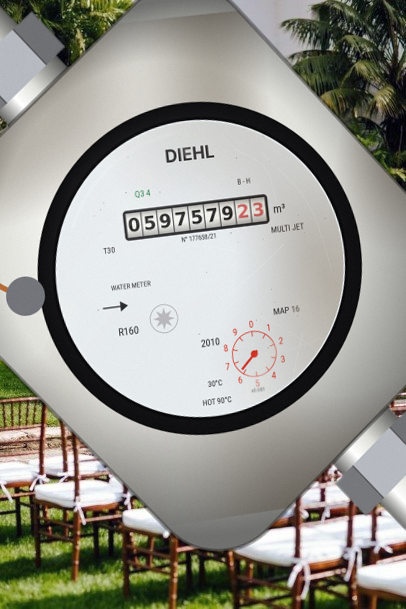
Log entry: 597579.236 m³
